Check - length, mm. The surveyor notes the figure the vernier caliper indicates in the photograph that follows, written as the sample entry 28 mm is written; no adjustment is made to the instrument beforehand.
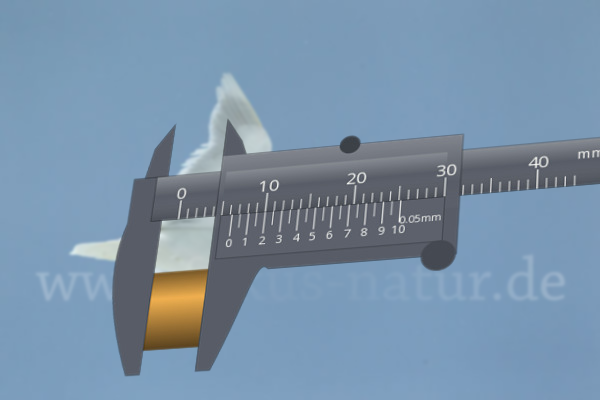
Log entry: 6.2 mm
